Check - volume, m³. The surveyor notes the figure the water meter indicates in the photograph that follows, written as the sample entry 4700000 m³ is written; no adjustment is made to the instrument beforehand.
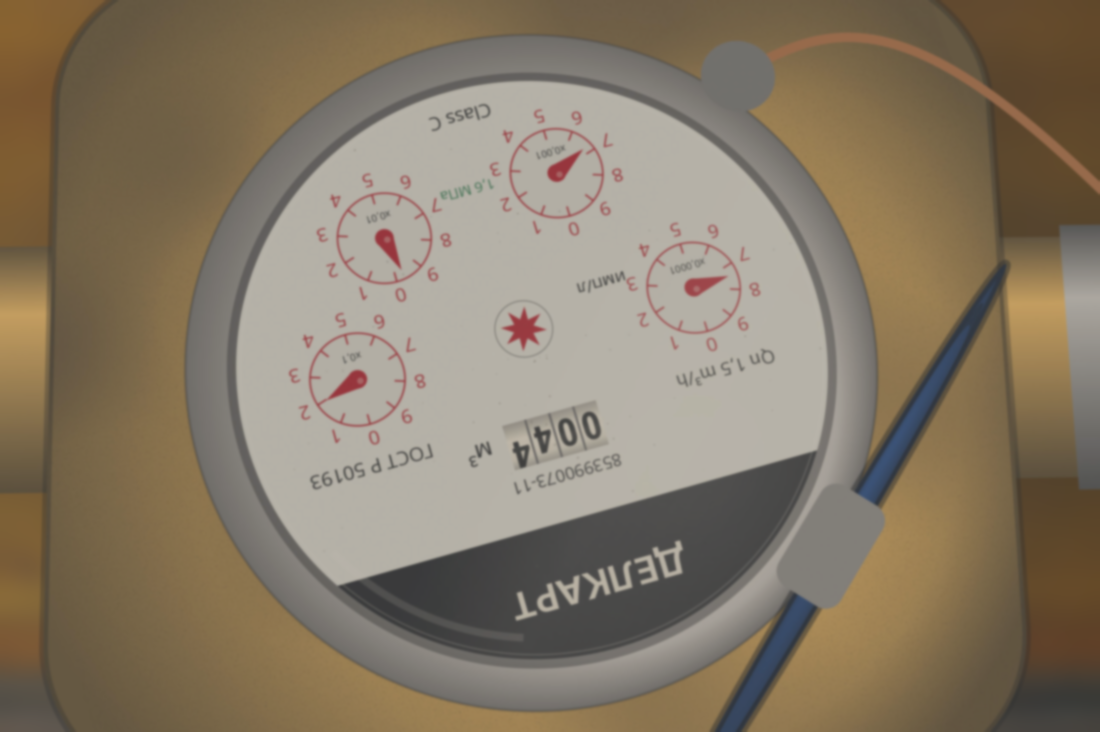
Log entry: 44.1967 m³
